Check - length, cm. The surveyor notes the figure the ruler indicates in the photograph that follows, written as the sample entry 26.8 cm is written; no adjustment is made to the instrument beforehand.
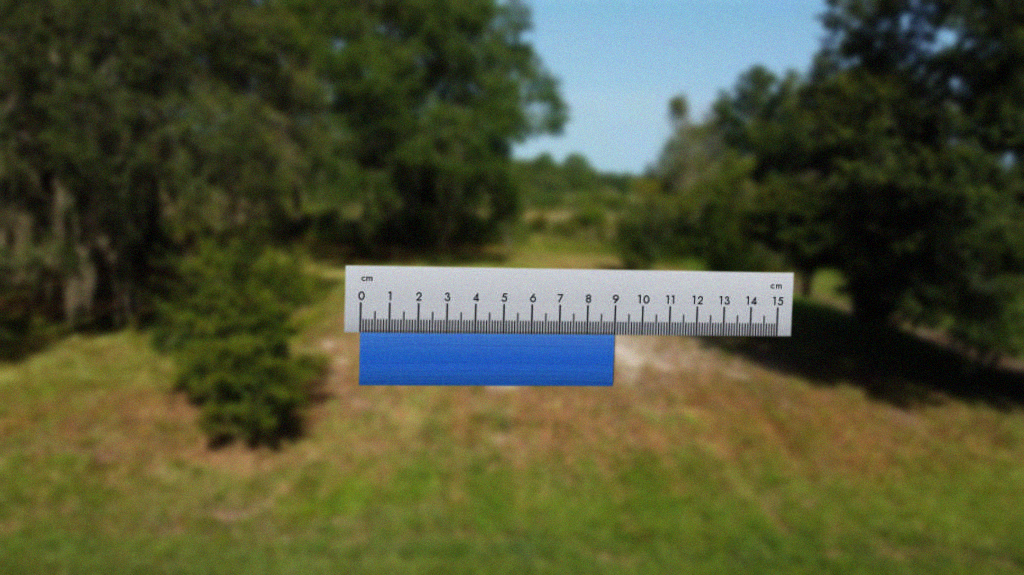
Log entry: 9 cm
